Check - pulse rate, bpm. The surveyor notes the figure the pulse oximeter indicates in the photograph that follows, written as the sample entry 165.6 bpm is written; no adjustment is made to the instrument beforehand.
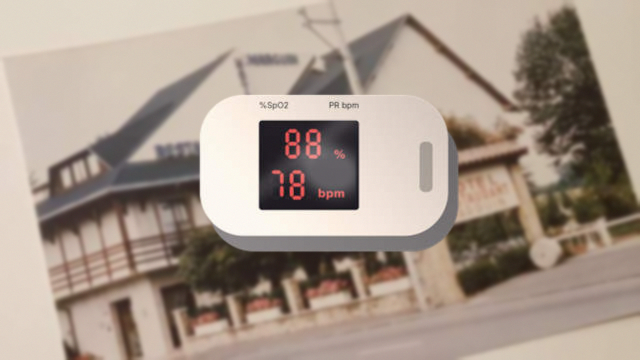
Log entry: 78 bpm
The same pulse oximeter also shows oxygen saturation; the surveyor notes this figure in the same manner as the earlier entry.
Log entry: 88 %
